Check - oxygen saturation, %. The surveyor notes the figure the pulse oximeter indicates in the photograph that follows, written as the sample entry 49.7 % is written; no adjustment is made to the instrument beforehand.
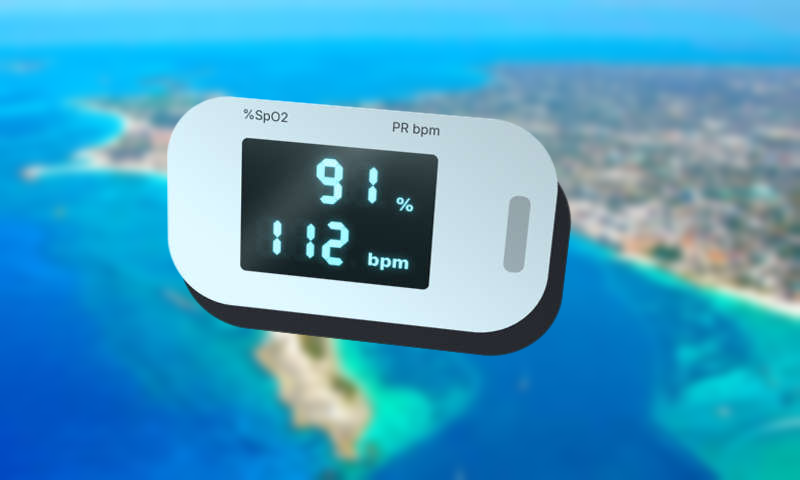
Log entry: 91 %
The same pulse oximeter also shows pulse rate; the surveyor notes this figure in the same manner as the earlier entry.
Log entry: 112 bpm
